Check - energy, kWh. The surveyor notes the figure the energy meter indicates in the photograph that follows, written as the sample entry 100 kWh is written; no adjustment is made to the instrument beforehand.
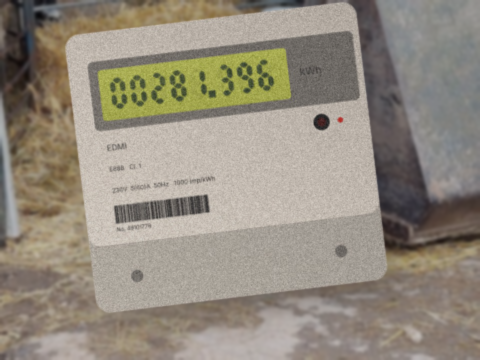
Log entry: 281.396 kWh
